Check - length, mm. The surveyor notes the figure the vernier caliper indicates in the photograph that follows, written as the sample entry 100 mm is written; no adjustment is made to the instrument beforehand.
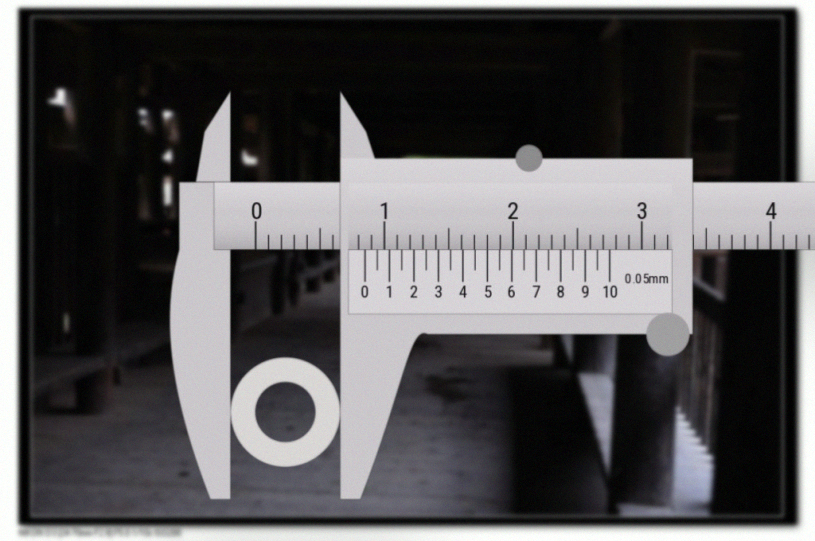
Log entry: 8.5 mm
